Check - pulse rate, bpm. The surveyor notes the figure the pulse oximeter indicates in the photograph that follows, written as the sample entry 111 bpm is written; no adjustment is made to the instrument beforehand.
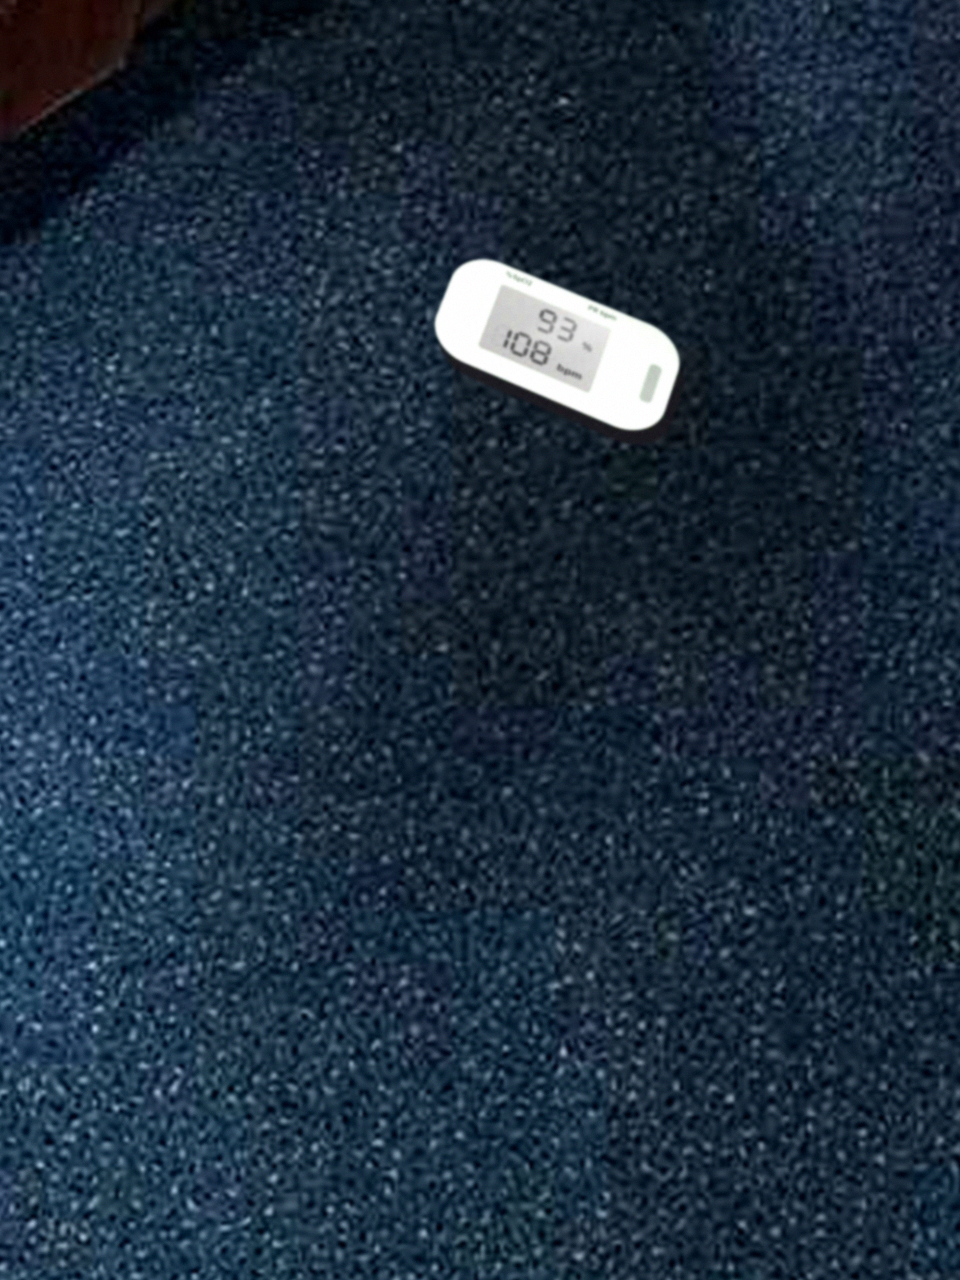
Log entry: 108 bpm
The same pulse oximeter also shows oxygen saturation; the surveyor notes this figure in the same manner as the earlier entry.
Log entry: 93 %
